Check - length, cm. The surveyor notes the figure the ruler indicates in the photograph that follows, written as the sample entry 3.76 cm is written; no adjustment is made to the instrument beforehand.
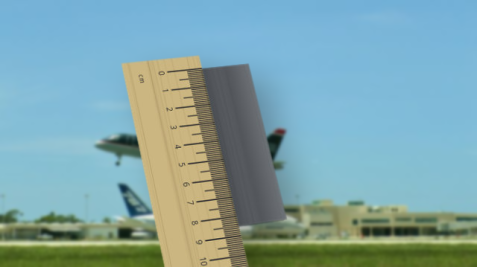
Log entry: 8.5 cm
